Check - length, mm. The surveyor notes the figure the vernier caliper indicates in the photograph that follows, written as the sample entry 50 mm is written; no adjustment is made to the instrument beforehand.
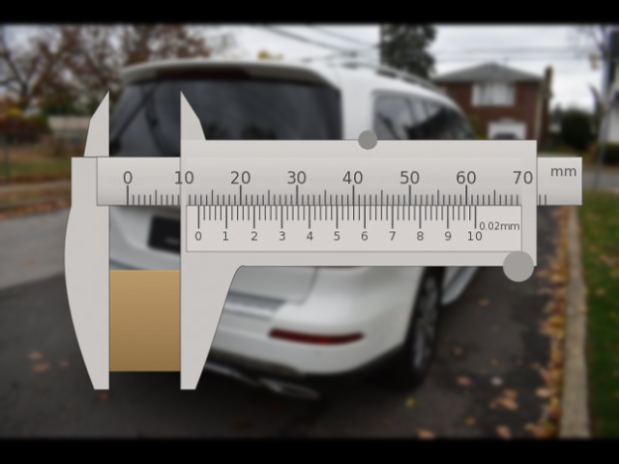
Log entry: 12.6 mm
